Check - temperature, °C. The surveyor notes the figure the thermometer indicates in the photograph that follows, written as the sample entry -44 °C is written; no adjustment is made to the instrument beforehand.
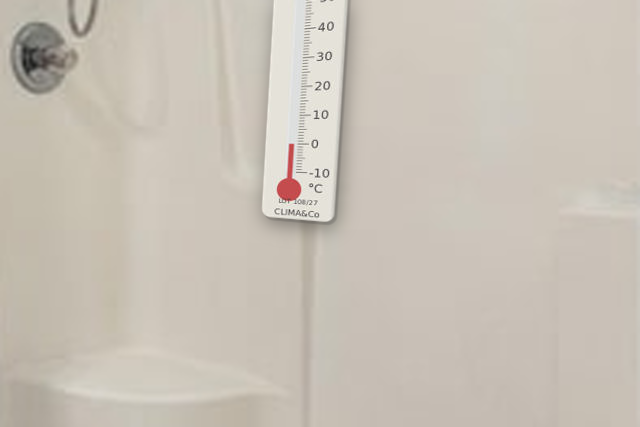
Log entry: 0 °C
